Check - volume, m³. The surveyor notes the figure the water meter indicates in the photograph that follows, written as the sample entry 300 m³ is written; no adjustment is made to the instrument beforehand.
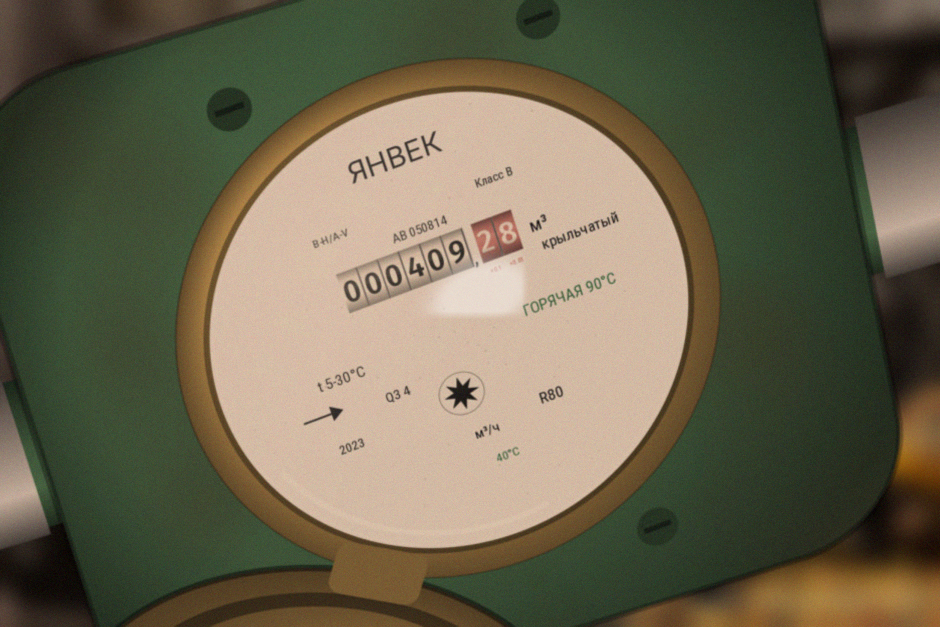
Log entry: 409.28 m³
